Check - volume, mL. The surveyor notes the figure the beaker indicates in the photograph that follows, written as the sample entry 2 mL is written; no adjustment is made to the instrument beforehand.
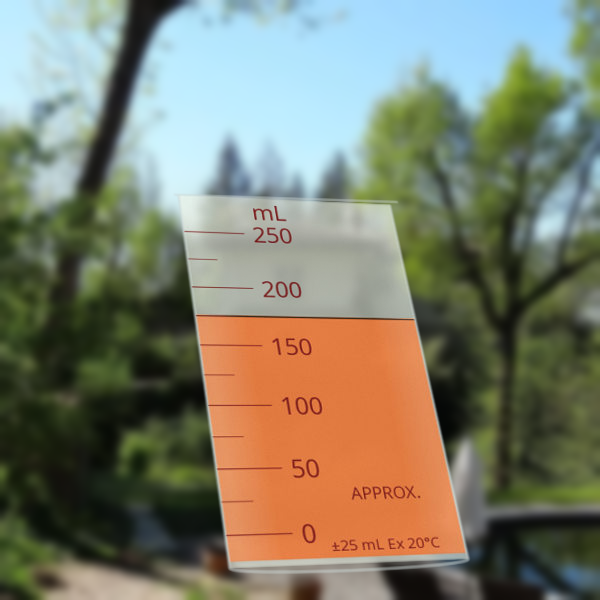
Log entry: 175 mL
